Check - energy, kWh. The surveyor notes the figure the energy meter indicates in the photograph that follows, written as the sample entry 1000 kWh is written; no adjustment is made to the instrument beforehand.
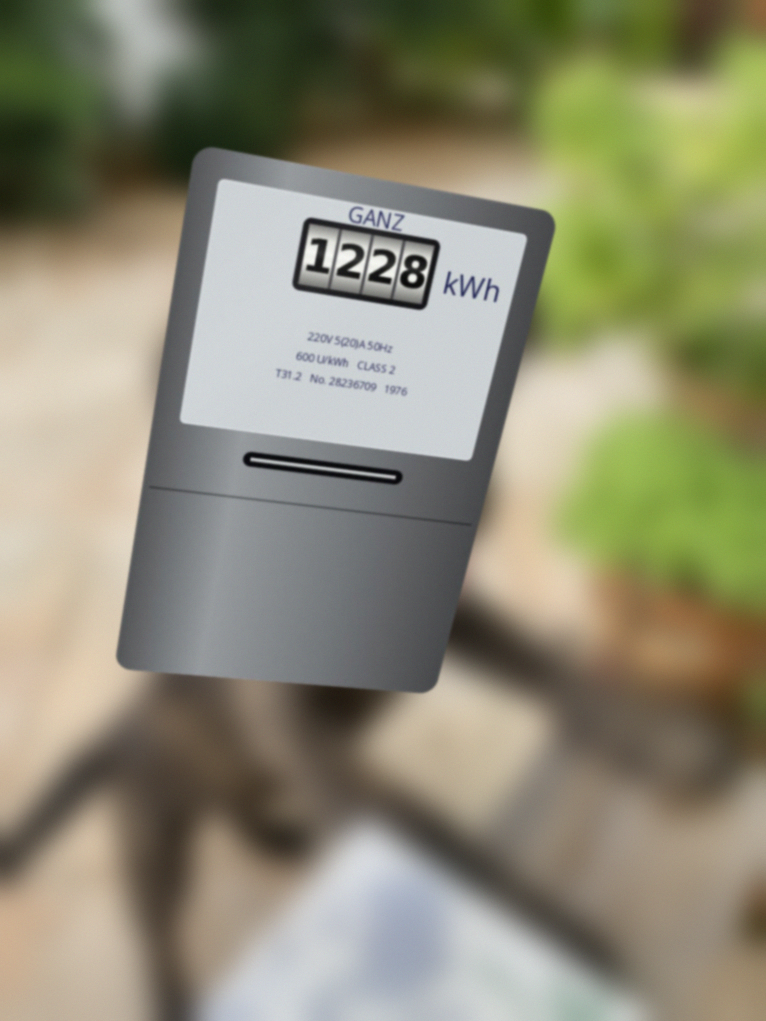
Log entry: 1228 kWh
